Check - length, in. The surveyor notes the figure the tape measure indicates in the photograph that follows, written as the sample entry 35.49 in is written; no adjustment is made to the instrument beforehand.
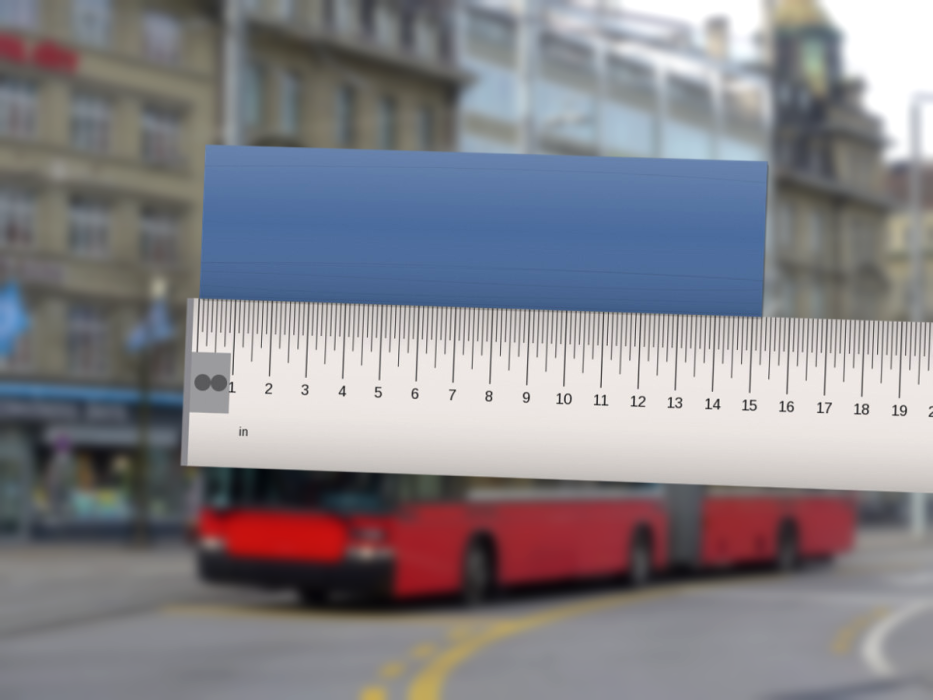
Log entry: 15.25 in
